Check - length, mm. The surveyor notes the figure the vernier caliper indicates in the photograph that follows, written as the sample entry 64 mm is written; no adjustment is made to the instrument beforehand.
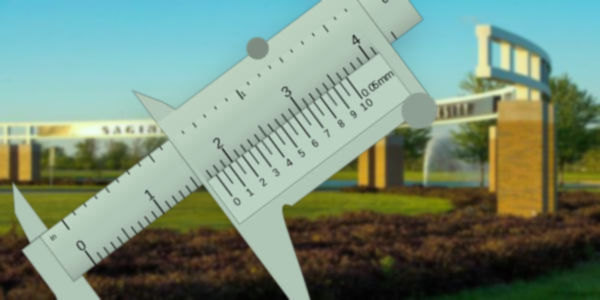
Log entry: 17.6 mm
